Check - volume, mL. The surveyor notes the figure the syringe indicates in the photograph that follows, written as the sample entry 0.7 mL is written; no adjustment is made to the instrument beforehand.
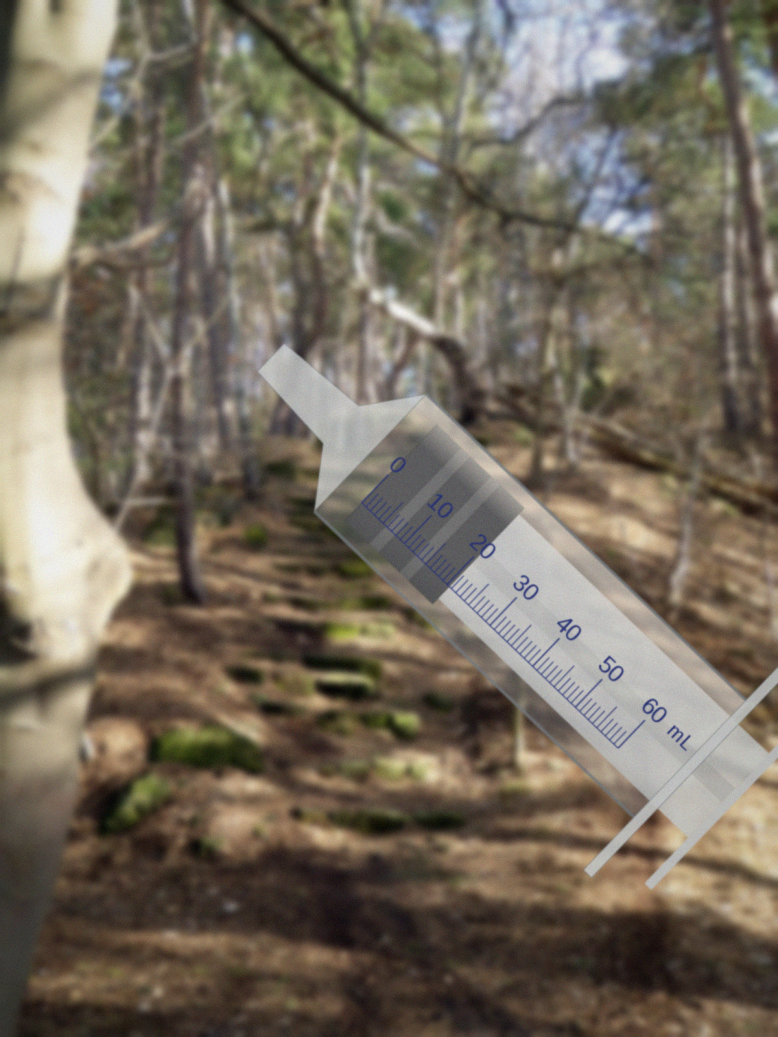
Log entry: 0 mL
